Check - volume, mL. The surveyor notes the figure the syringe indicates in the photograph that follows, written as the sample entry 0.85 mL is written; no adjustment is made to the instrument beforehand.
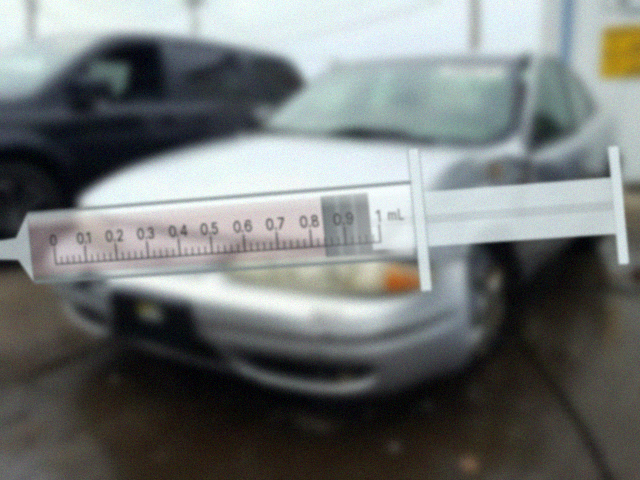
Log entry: 0.84 mL
